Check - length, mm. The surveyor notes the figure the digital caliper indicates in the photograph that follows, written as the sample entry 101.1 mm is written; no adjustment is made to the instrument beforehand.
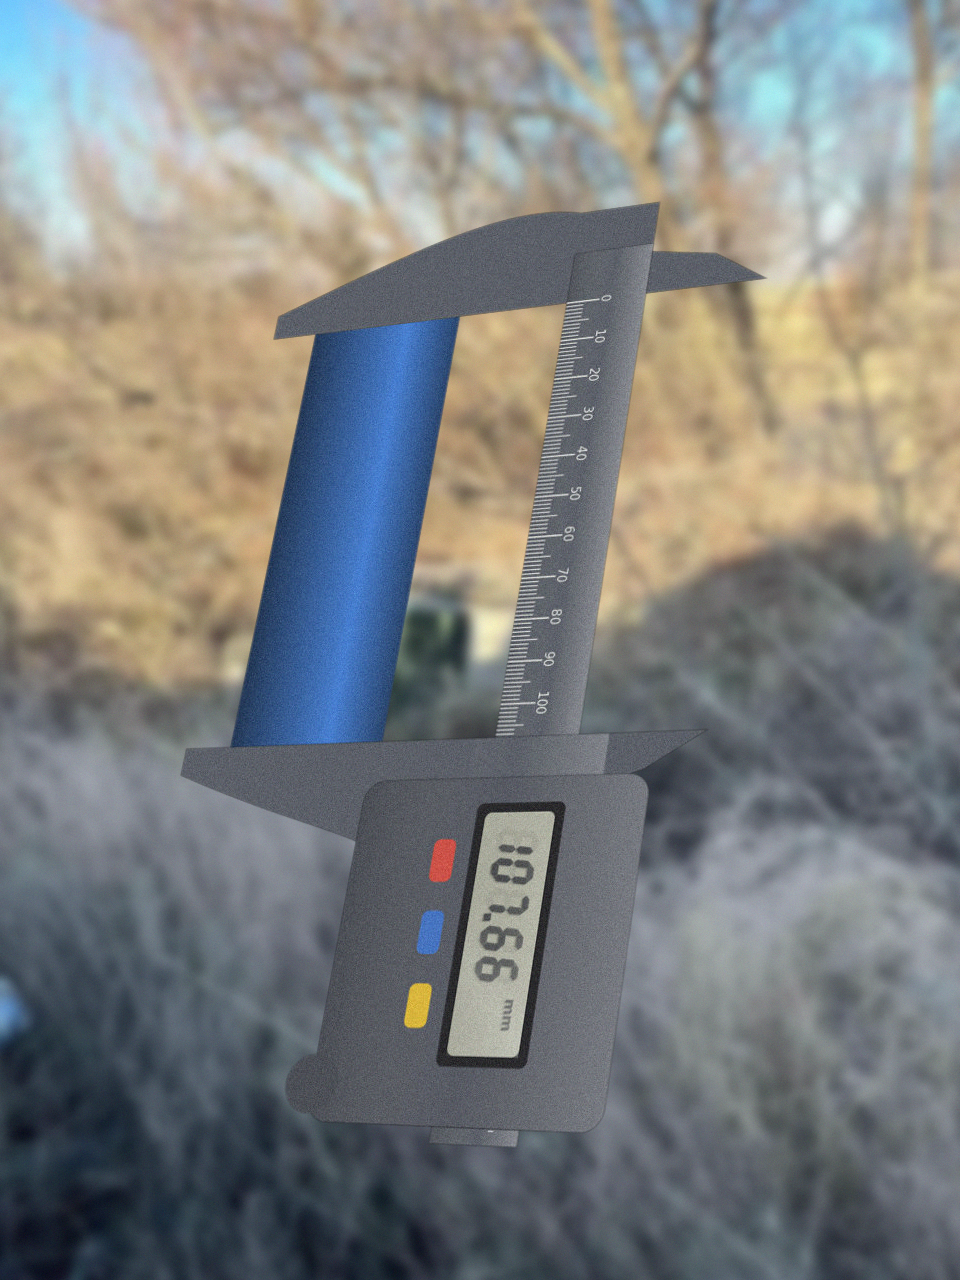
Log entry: 107.66 mm
